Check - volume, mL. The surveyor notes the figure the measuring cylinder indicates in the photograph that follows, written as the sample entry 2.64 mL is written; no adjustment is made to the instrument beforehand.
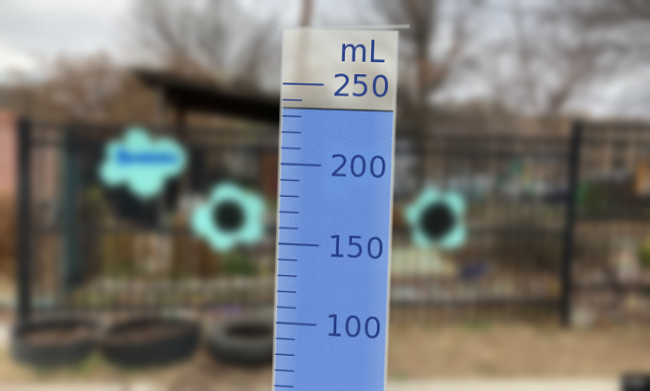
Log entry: 235 mL
